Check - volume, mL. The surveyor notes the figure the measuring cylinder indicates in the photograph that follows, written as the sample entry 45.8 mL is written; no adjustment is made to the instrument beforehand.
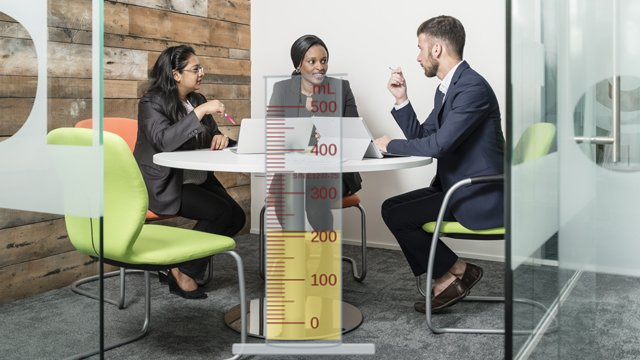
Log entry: 210 mL
